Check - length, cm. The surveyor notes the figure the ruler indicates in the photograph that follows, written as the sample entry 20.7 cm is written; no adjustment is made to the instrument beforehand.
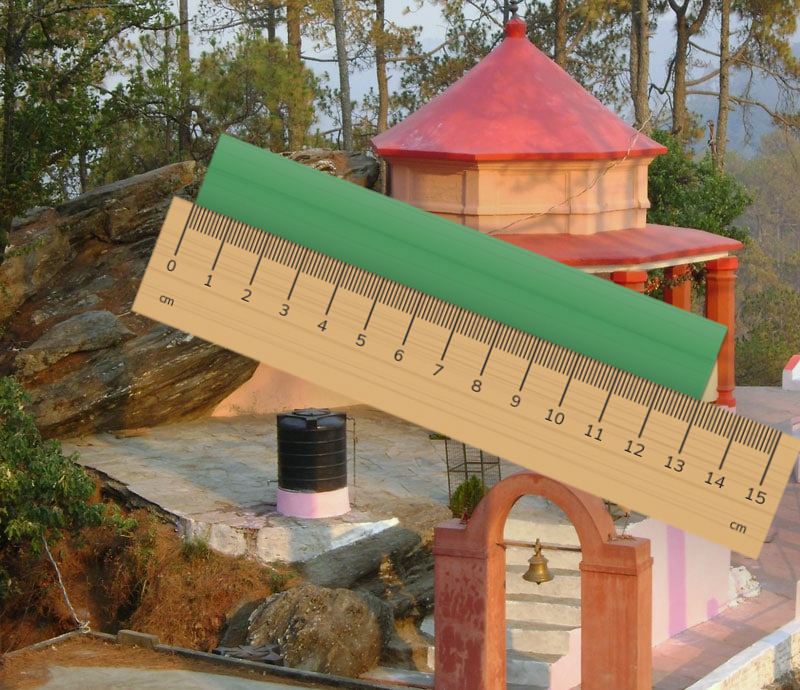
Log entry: 13 cm
